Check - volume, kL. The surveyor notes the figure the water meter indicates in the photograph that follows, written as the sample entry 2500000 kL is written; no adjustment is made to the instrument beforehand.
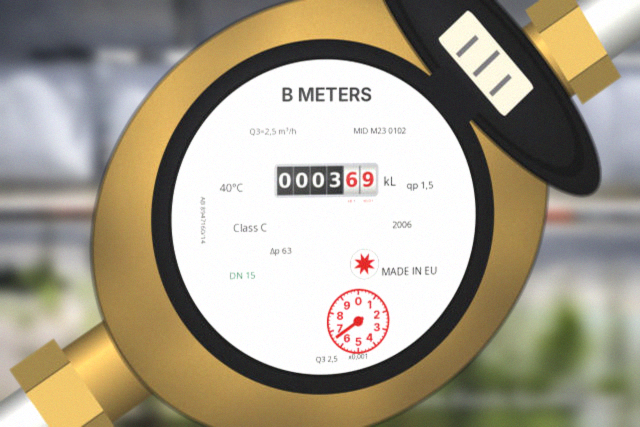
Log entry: 3.696 kL
